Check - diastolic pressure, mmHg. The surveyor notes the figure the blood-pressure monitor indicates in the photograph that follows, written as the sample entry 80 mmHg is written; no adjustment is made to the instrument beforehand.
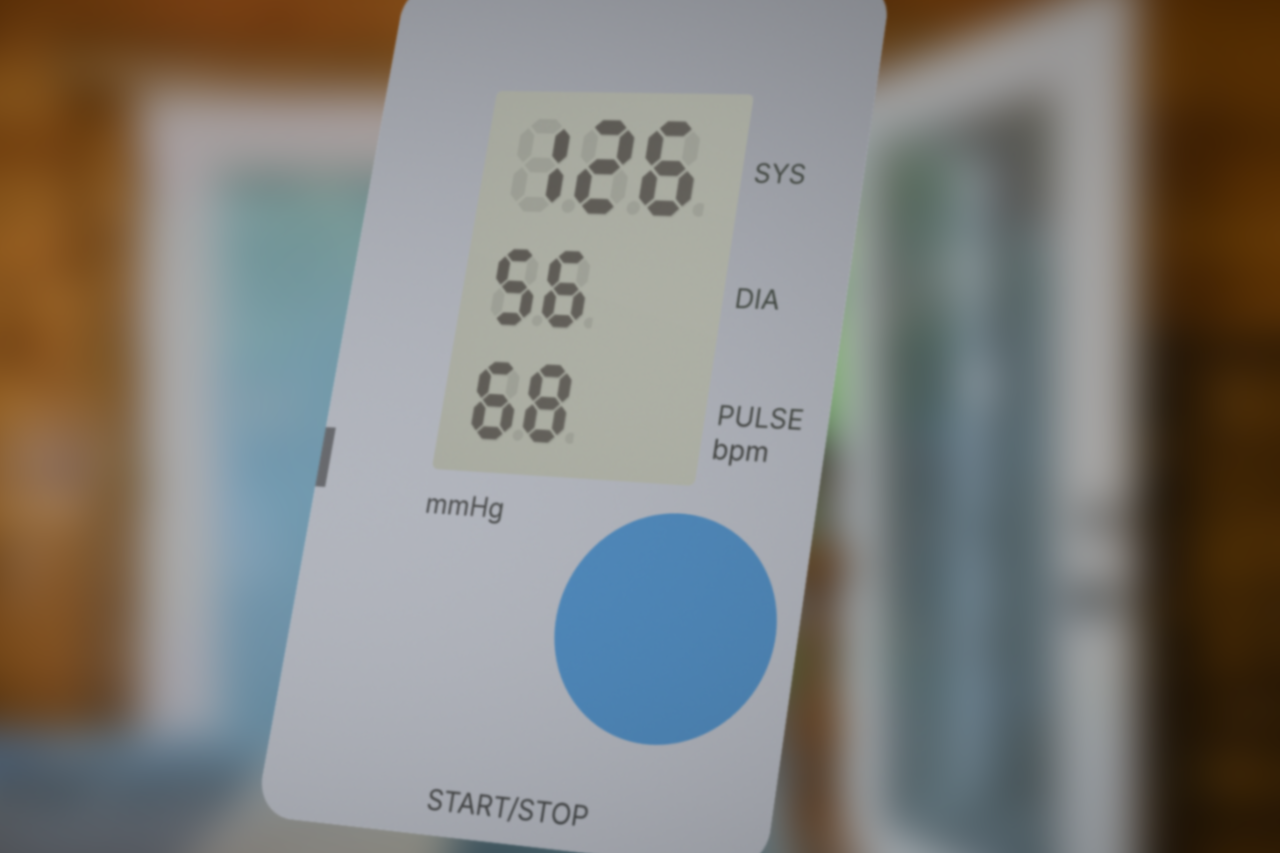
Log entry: 56 mmHg
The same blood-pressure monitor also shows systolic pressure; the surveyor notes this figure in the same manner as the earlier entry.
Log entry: 126 mmHg
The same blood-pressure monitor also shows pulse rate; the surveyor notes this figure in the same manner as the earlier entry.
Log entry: 68 bpm
